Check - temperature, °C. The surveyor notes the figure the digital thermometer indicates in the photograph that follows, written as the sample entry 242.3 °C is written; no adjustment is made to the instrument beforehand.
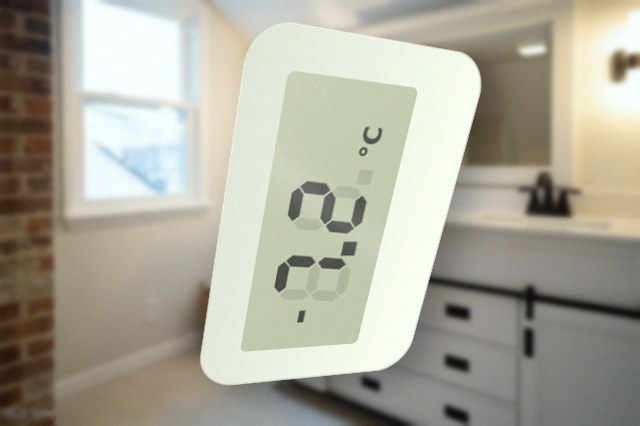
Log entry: -7.2 °C
